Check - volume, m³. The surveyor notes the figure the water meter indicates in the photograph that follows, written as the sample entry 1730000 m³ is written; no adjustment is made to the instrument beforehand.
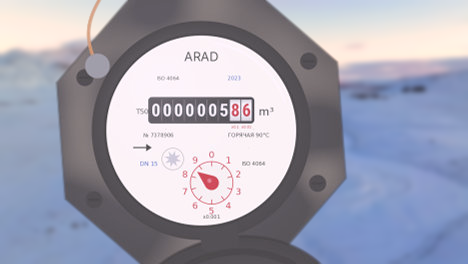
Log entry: 5.868 m³
